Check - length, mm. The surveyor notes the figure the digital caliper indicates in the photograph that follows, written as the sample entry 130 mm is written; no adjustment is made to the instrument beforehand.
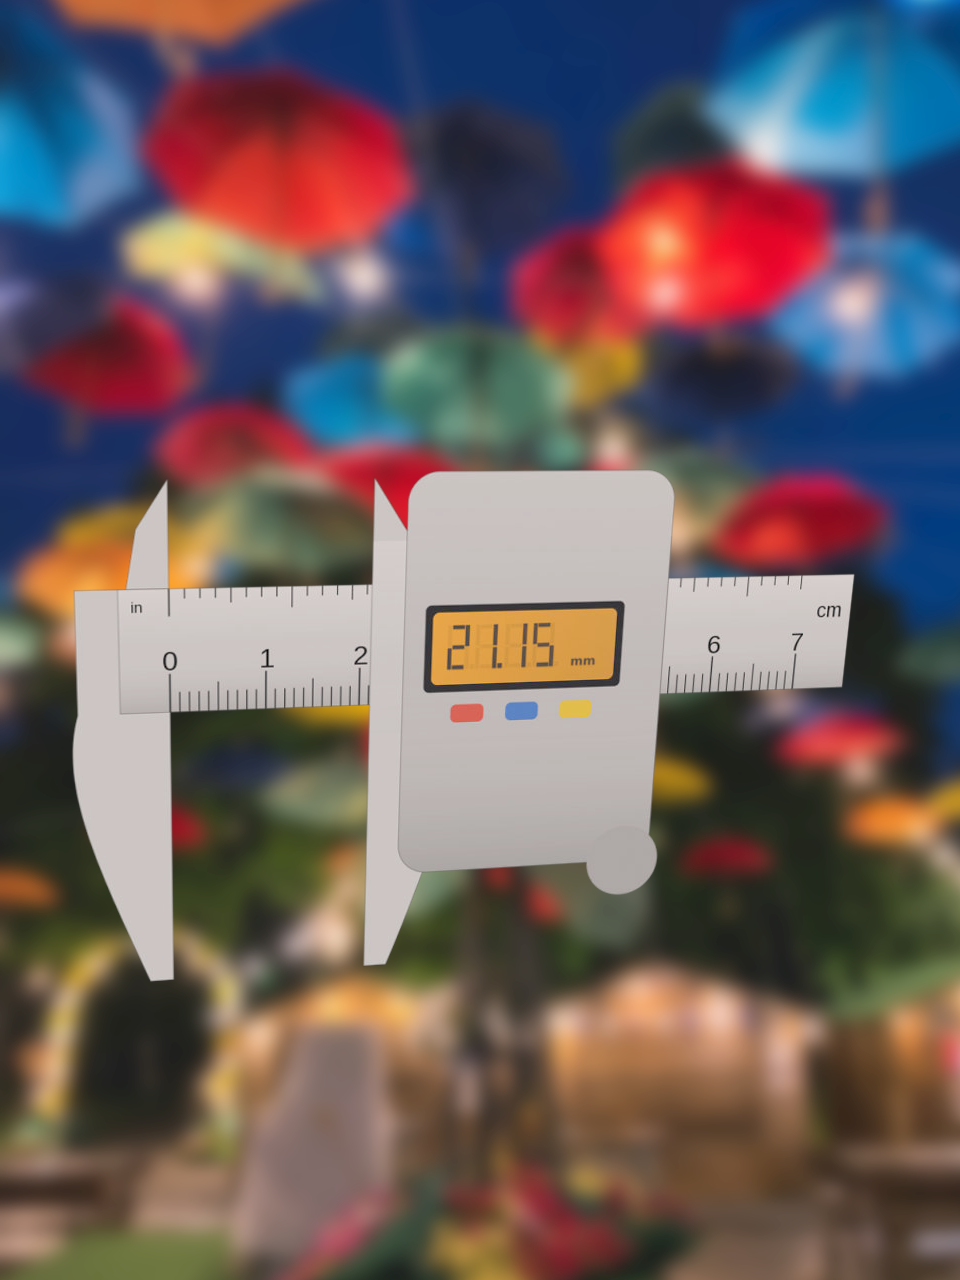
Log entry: 21.15 mm
